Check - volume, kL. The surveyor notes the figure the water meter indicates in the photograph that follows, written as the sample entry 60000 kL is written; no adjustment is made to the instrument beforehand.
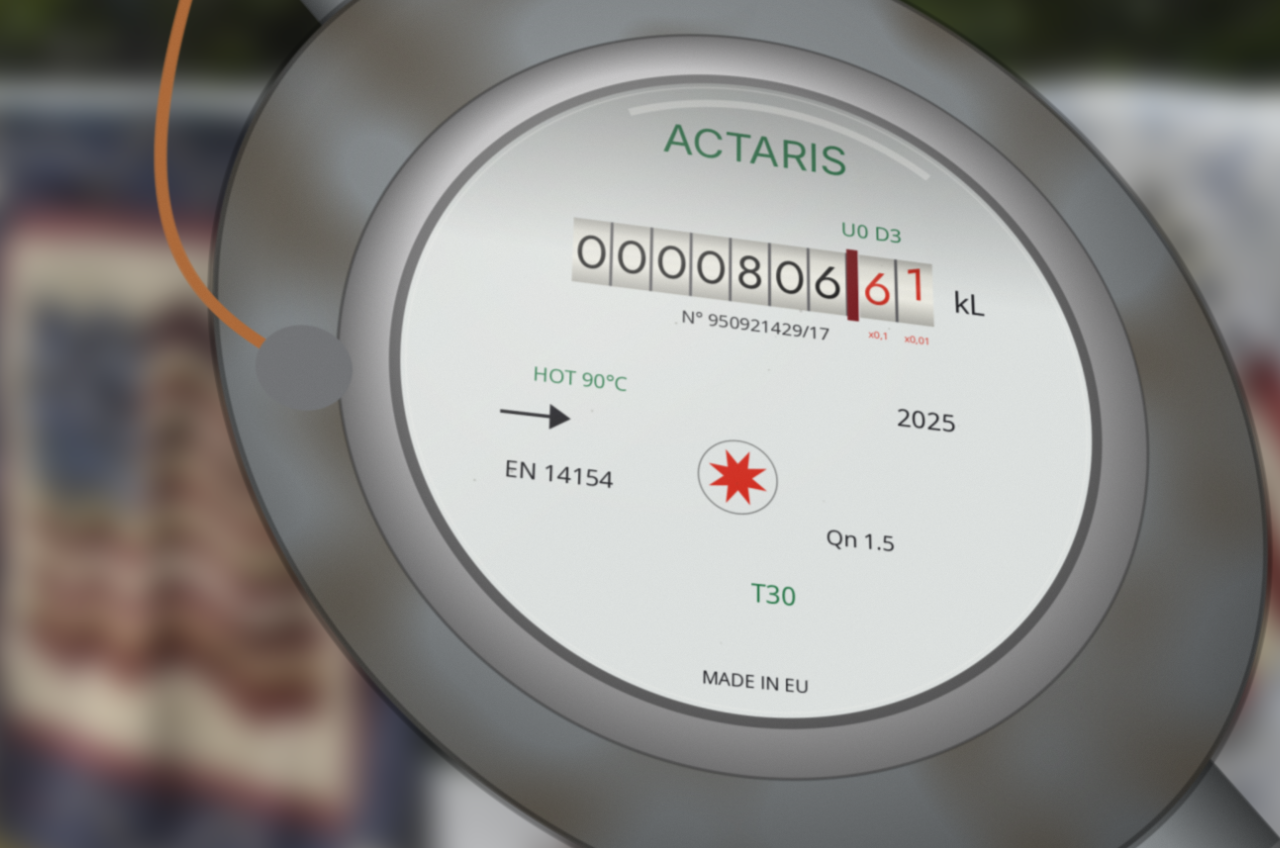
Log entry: 806.61 kL
